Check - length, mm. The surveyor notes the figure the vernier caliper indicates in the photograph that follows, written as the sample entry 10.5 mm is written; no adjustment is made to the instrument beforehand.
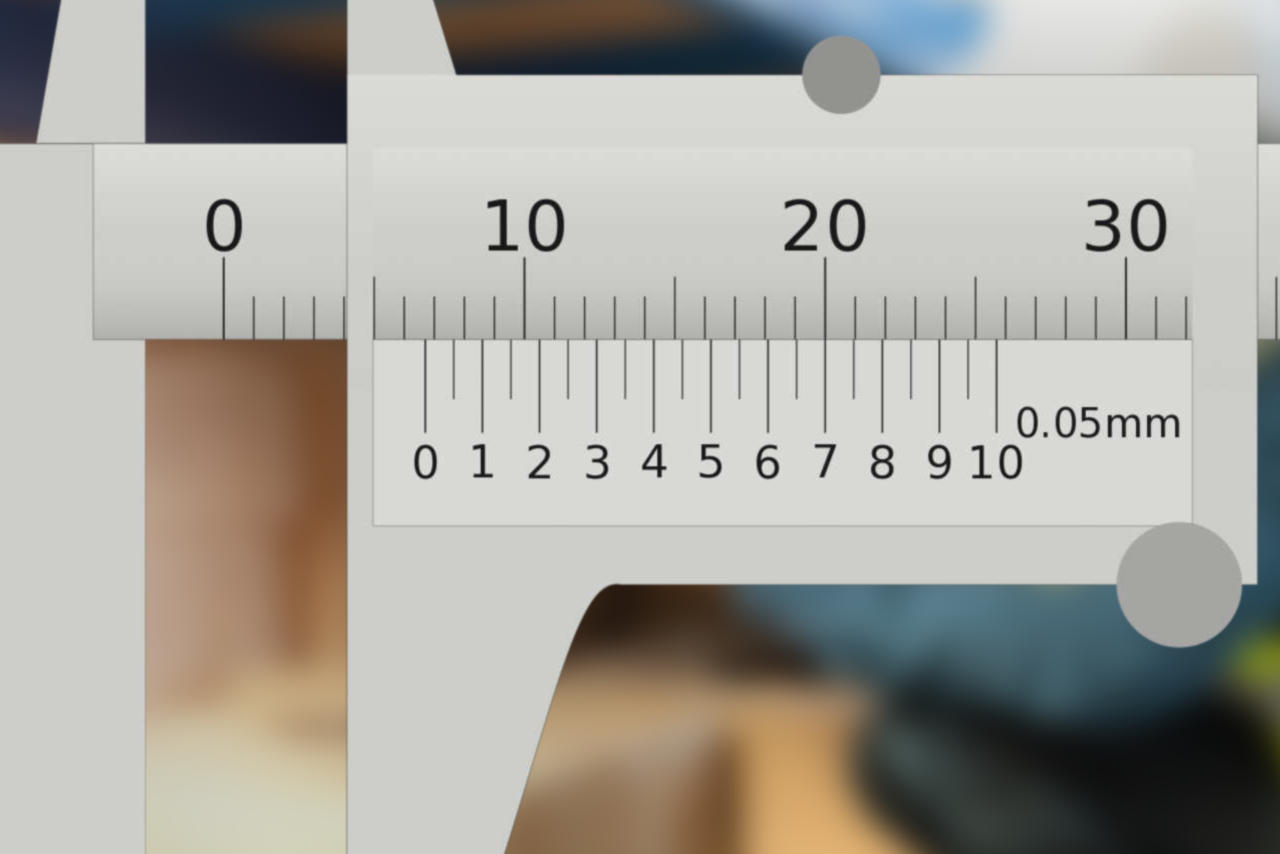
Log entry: 6.70 mm
